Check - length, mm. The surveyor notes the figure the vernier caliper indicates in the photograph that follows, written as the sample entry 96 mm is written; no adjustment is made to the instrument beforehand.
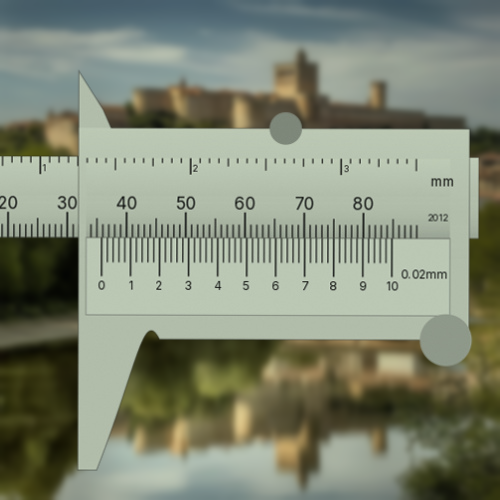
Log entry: 35.8 mm
